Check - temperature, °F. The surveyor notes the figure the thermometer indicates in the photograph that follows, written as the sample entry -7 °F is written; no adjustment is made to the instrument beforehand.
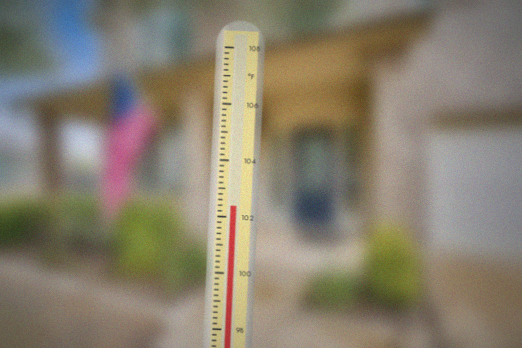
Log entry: 102.4 °F
